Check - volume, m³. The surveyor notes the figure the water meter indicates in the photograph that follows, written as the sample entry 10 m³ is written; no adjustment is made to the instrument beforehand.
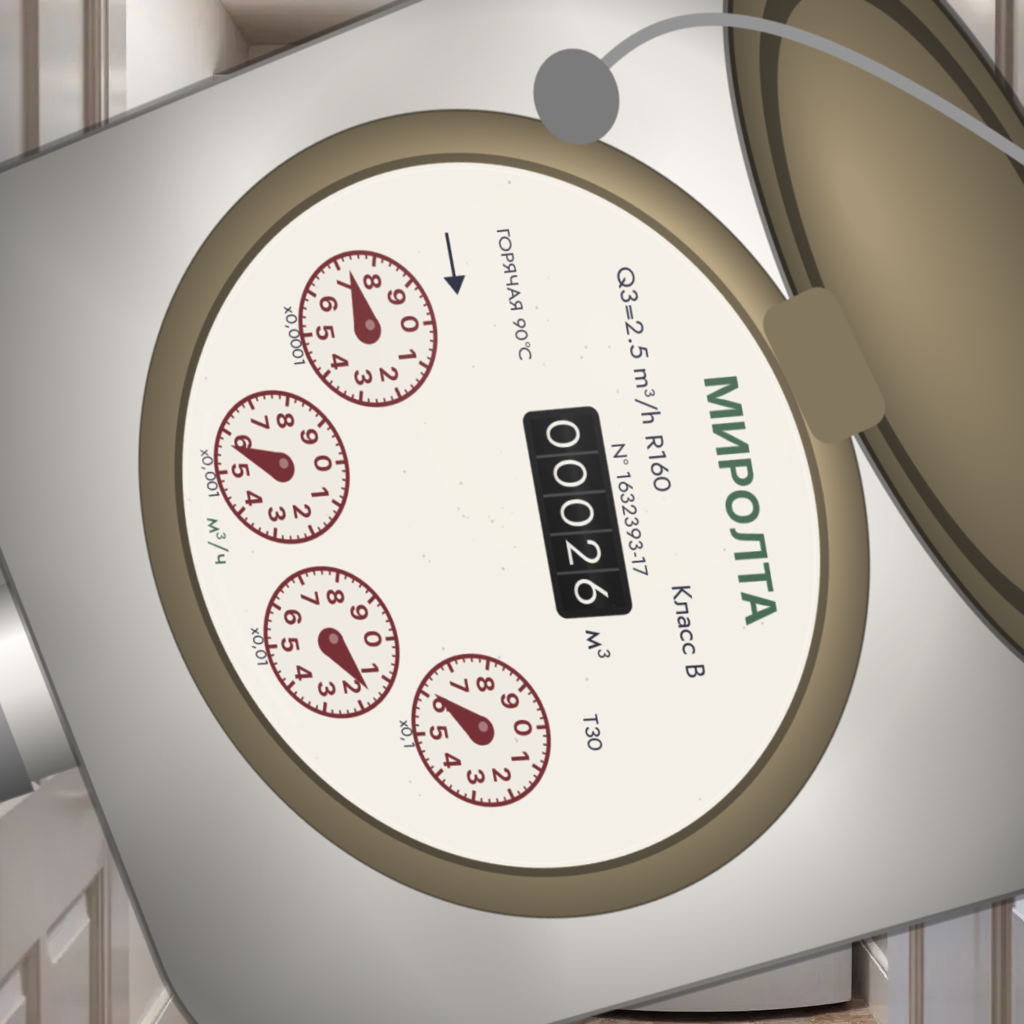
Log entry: 26.6157 m³
